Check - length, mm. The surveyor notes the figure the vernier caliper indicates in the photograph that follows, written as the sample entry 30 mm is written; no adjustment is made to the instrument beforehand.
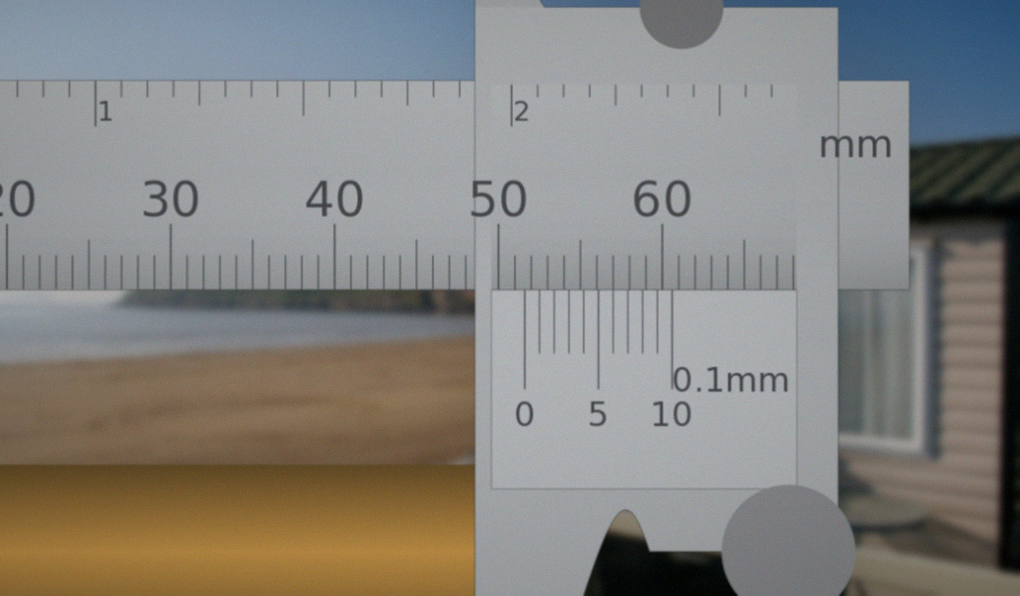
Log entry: 51.6 mm
